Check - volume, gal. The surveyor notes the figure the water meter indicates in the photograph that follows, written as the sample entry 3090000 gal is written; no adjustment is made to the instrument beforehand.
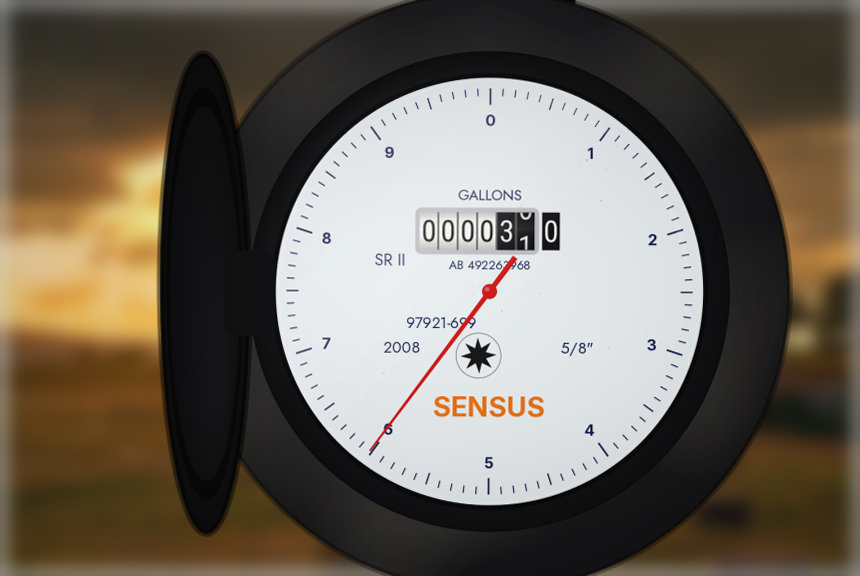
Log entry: 306.0 gal
